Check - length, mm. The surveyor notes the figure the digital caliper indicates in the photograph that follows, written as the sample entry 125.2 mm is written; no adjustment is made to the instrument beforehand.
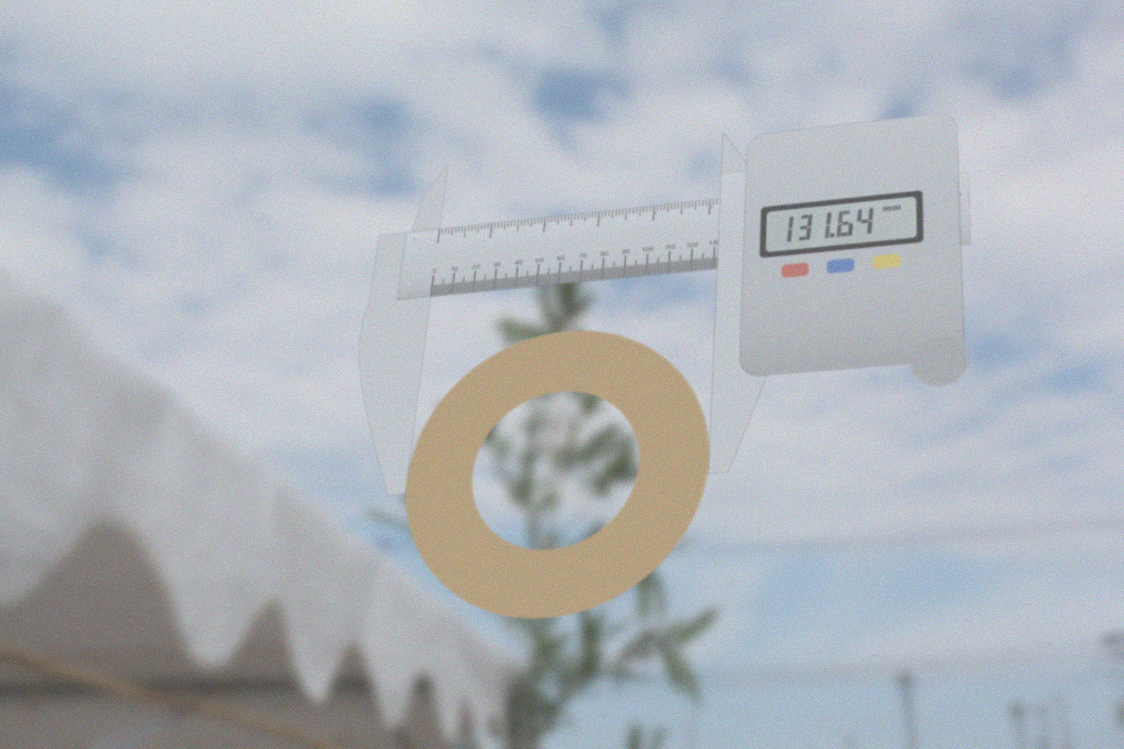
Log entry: 131.64 mm
